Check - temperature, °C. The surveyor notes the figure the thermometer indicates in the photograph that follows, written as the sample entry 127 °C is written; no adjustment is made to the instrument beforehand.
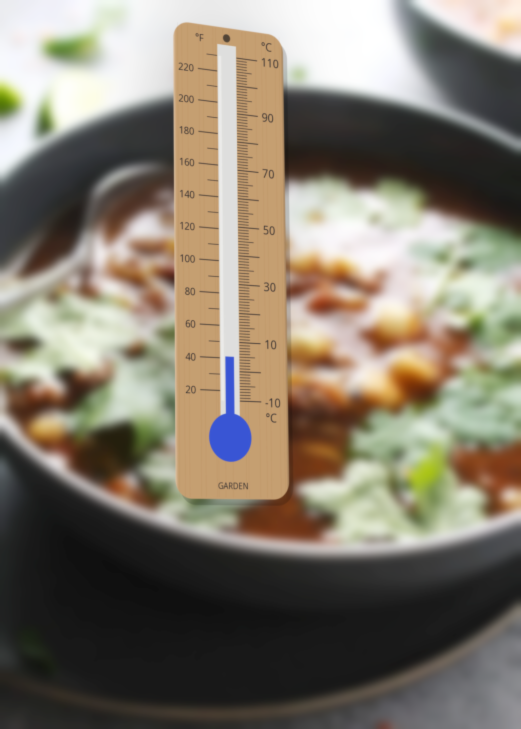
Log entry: 5 °C
